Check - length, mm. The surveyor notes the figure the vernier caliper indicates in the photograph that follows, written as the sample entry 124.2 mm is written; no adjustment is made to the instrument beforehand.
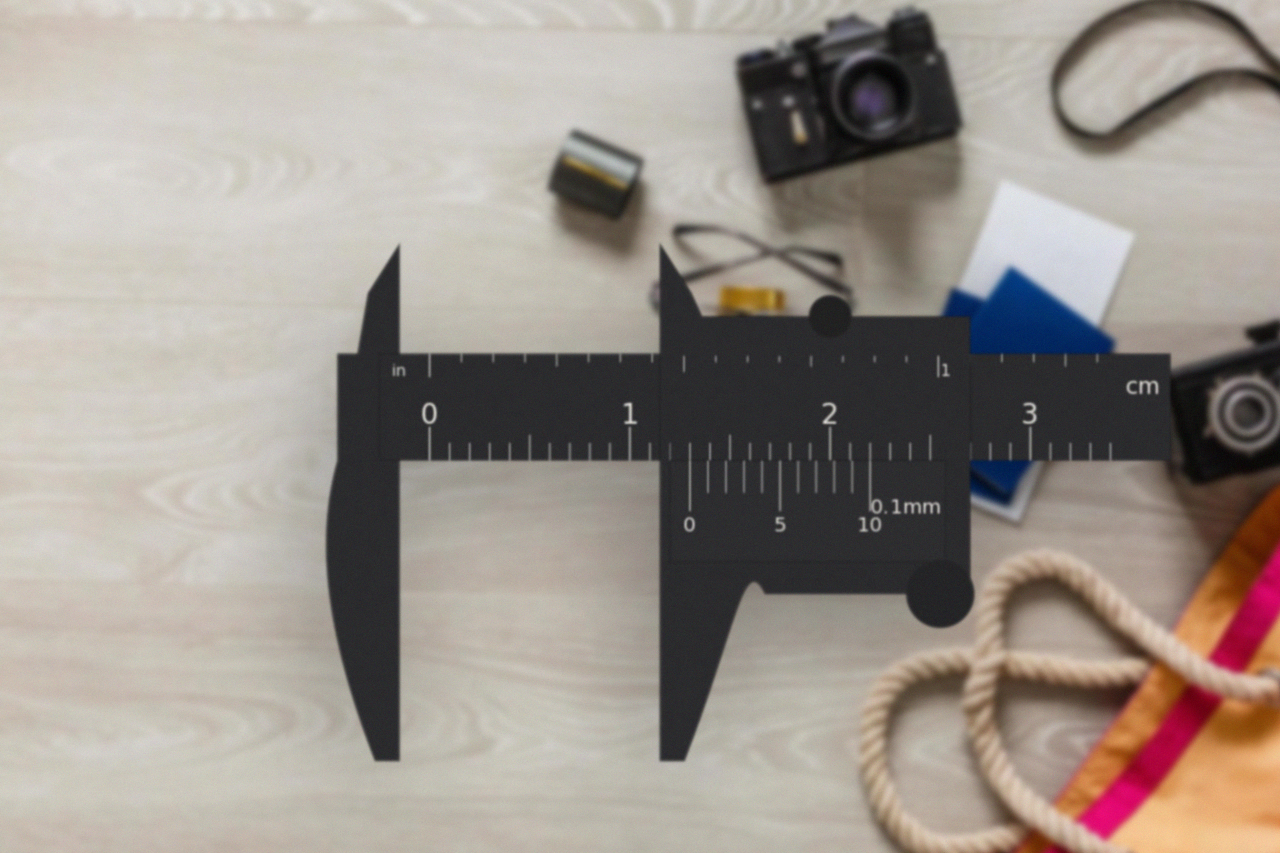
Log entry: 13.0 mm
